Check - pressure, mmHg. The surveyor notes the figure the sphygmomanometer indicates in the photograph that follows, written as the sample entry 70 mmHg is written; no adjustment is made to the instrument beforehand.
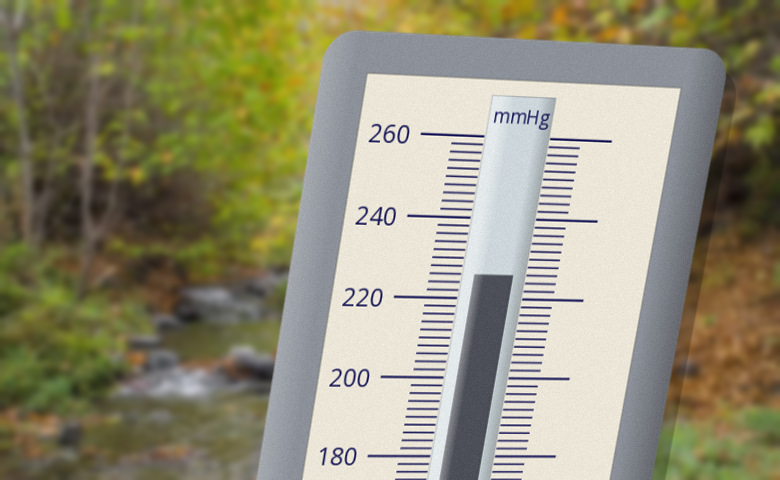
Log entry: 226 mmHg
